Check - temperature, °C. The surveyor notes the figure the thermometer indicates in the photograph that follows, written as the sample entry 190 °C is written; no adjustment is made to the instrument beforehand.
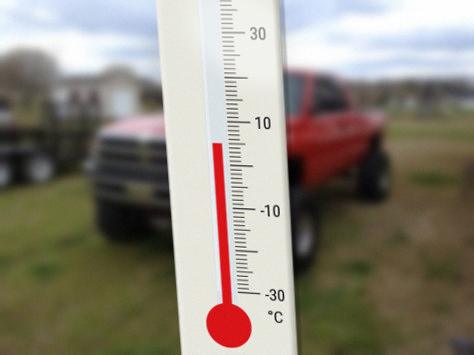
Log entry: 5 °C
